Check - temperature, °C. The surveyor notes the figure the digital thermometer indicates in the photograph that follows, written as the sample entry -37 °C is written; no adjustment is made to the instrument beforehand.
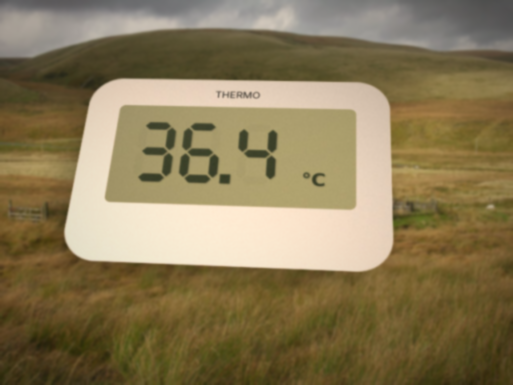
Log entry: 36.4 °C
